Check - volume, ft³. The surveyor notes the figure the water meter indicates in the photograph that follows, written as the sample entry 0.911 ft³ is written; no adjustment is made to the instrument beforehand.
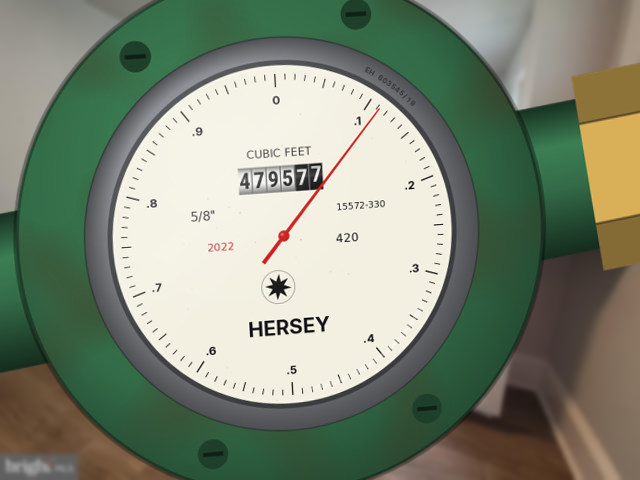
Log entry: 479577.11 ft³
